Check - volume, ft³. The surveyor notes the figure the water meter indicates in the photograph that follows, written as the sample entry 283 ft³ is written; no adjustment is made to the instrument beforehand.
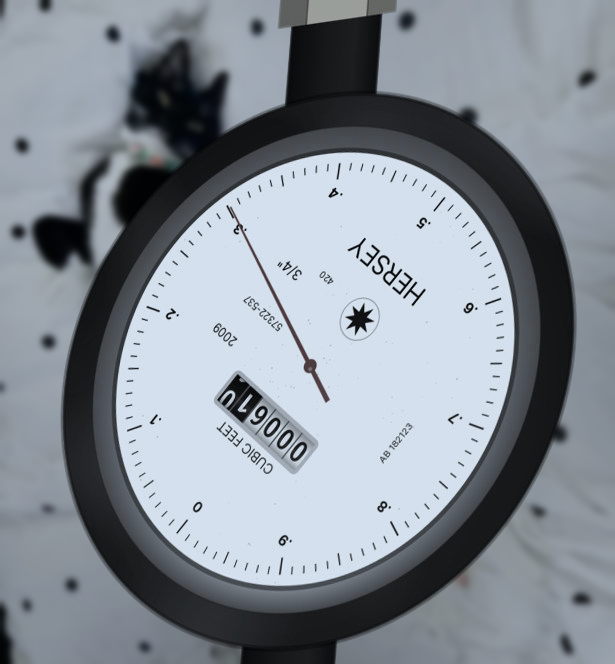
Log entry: 610.30 ft³
